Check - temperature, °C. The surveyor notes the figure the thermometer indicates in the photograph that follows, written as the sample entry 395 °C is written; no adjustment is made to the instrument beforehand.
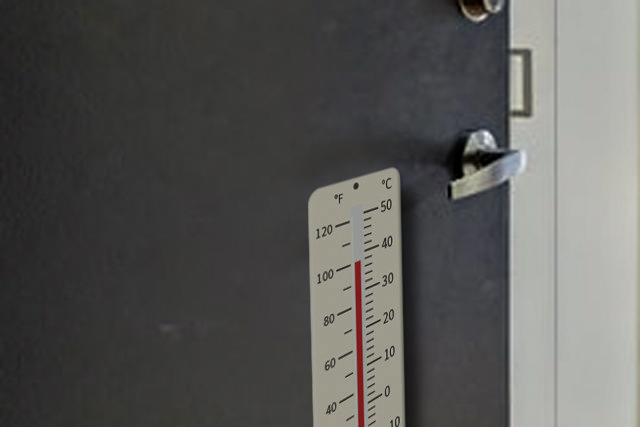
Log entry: 38 °C
